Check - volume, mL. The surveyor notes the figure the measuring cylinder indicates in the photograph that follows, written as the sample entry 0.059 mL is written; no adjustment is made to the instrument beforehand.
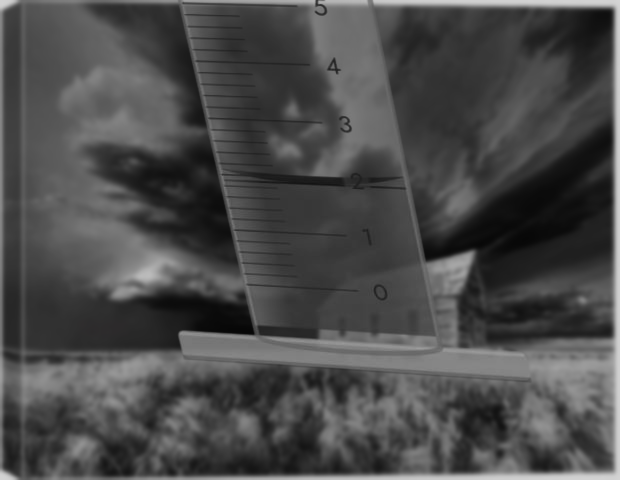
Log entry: 1.9 mL
